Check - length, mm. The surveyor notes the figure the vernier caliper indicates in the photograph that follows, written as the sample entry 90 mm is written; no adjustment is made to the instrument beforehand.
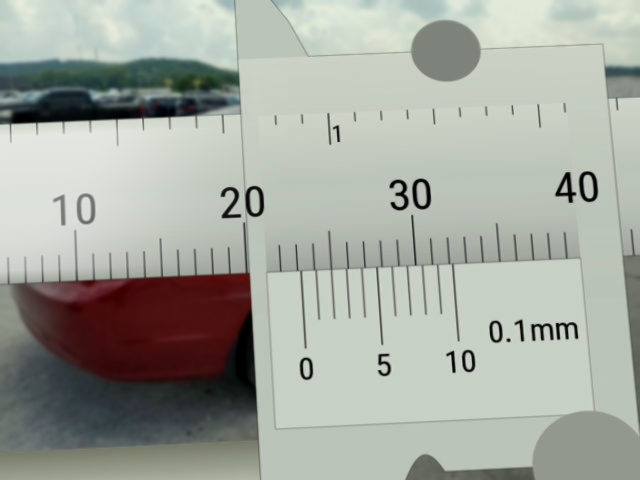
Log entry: 23.2 mm
